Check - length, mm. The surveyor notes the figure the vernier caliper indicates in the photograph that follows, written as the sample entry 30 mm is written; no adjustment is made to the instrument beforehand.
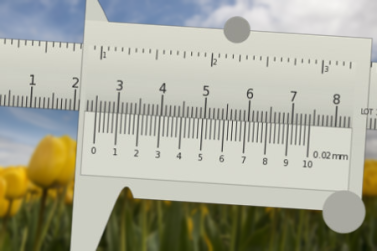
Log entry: 25.0 mm
